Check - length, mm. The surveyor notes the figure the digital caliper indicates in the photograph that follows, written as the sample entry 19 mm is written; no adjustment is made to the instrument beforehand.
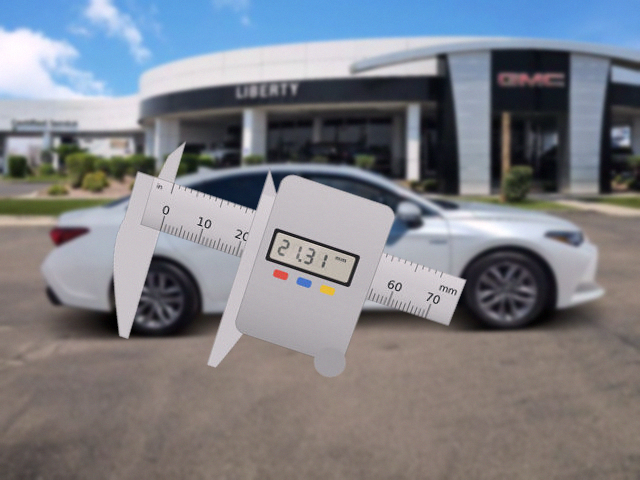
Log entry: 21.31 mm
